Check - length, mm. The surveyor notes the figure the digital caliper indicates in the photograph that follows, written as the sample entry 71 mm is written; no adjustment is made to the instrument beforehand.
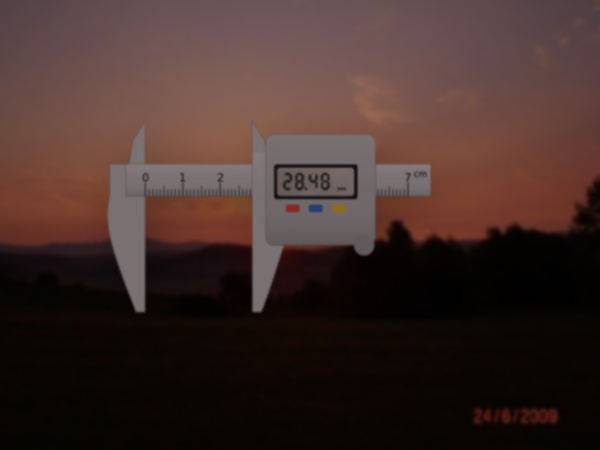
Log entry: 28.48 mm
